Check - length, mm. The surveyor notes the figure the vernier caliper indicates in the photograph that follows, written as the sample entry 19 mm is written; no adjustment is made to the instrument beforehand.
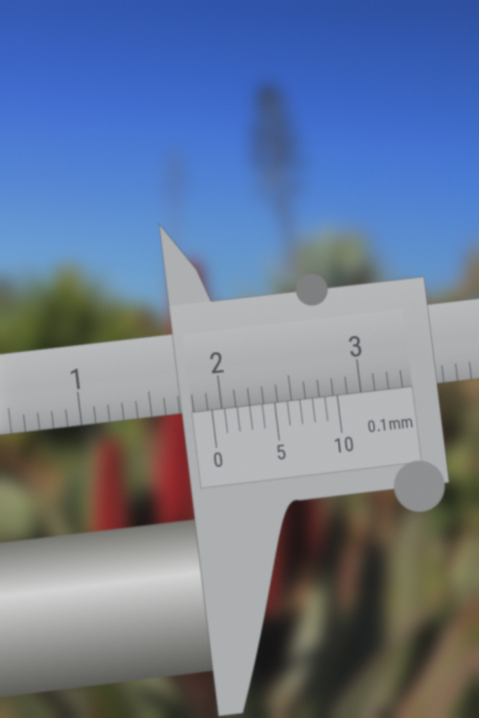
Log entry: 19.3 mm
